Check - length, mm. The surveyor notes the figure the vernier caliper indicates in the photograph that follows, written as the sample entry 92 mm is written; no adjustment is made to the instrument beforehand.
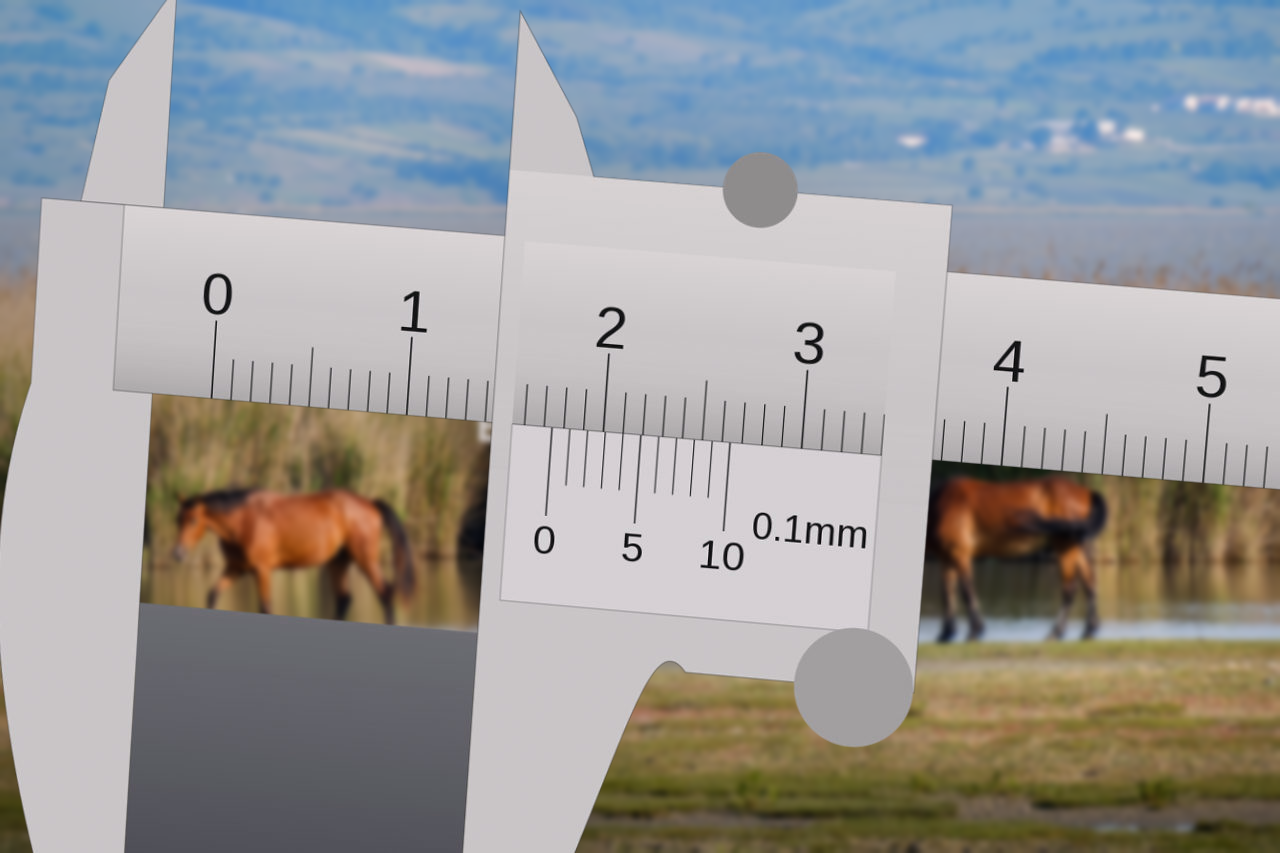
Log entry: 17.4 mm
